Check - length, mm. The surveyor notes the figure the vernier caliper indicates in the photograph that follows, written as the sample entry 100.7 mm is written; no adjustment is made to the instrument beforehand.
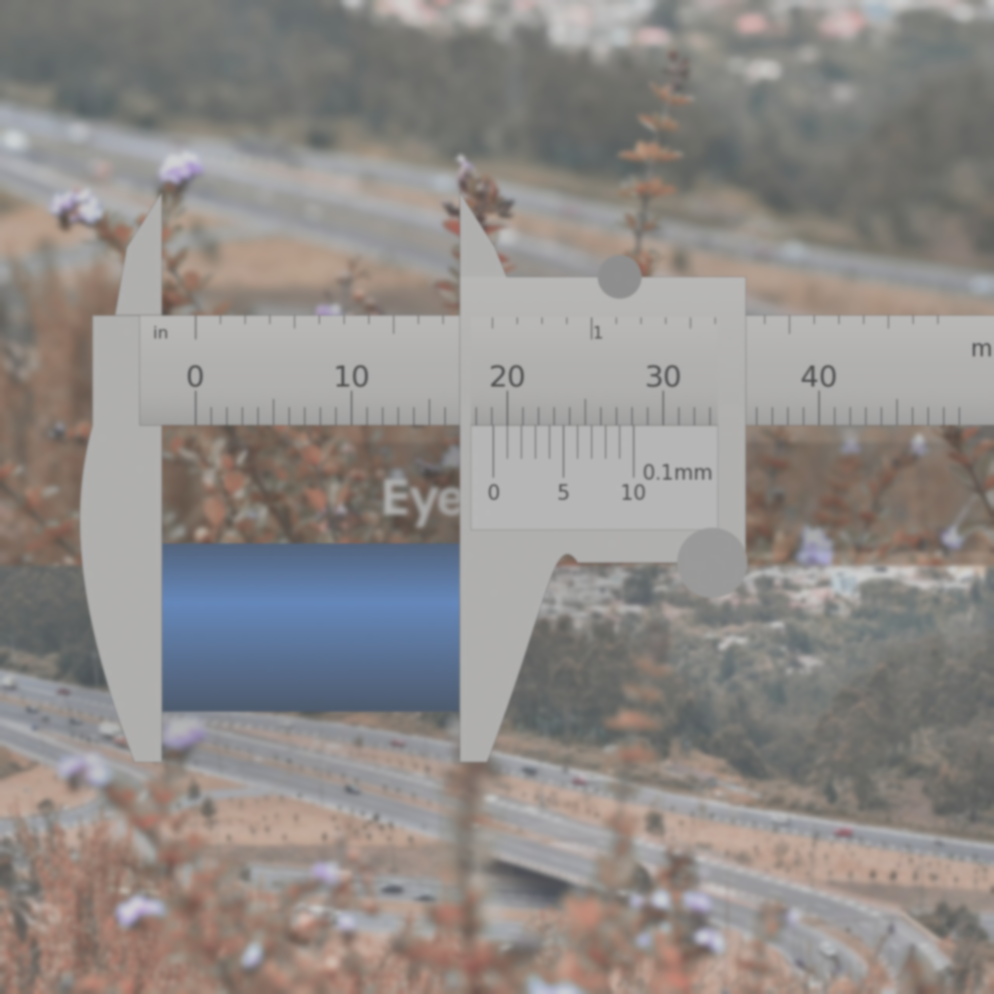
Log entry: 19.1 mm
